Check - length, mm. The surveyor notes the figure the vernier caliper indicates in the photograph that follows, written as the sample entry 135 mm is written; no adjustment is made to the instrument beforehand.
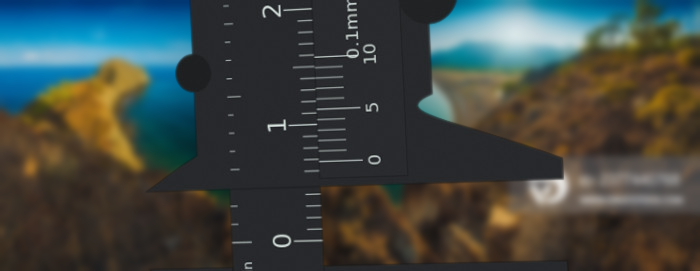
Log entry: 6.8 mm
